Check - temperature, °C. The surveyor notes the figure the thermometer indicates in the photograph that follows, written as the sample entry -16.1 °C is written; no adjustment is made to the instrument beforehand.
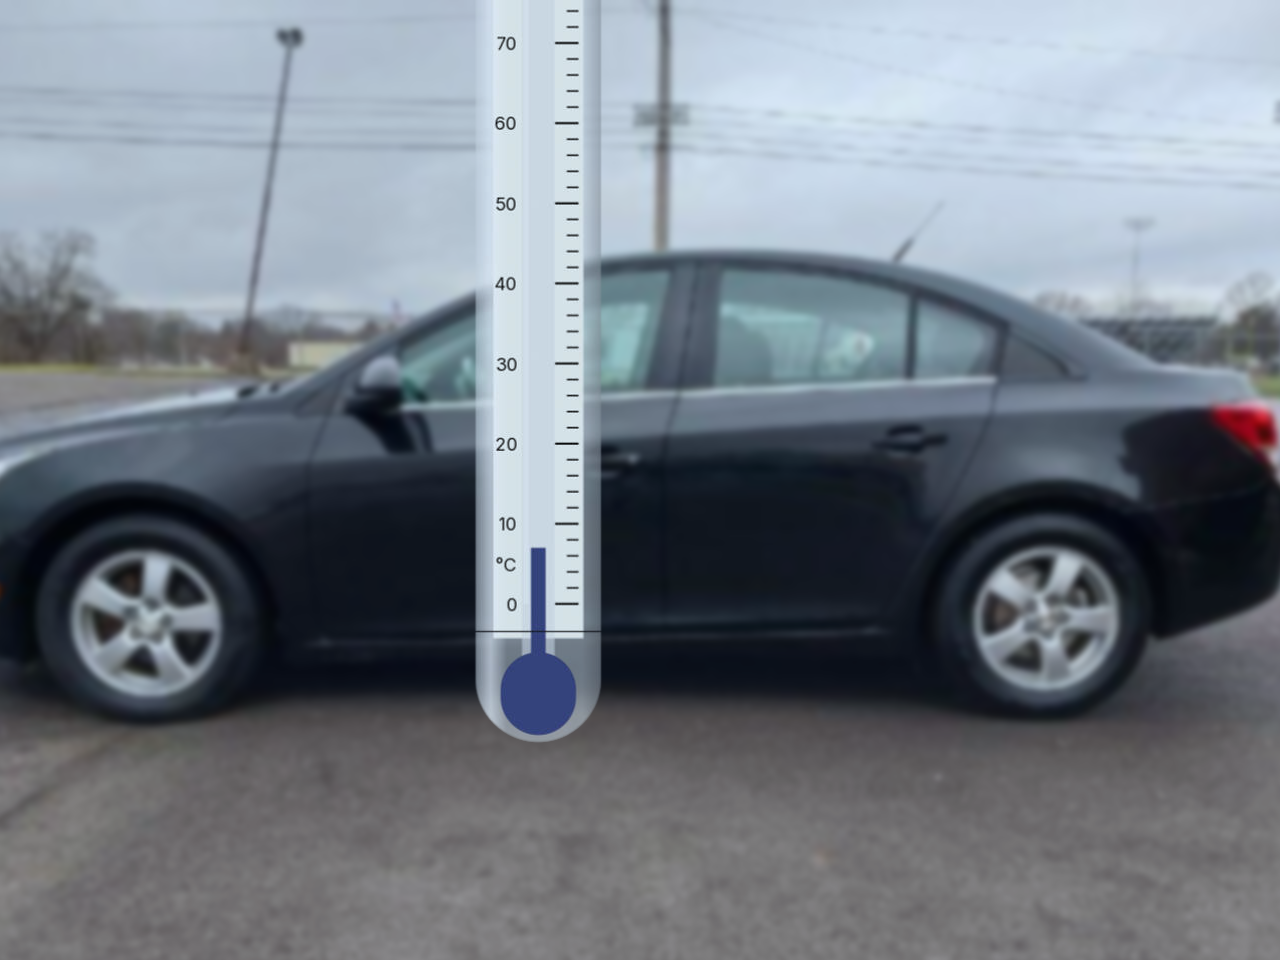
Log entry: 7 °C
